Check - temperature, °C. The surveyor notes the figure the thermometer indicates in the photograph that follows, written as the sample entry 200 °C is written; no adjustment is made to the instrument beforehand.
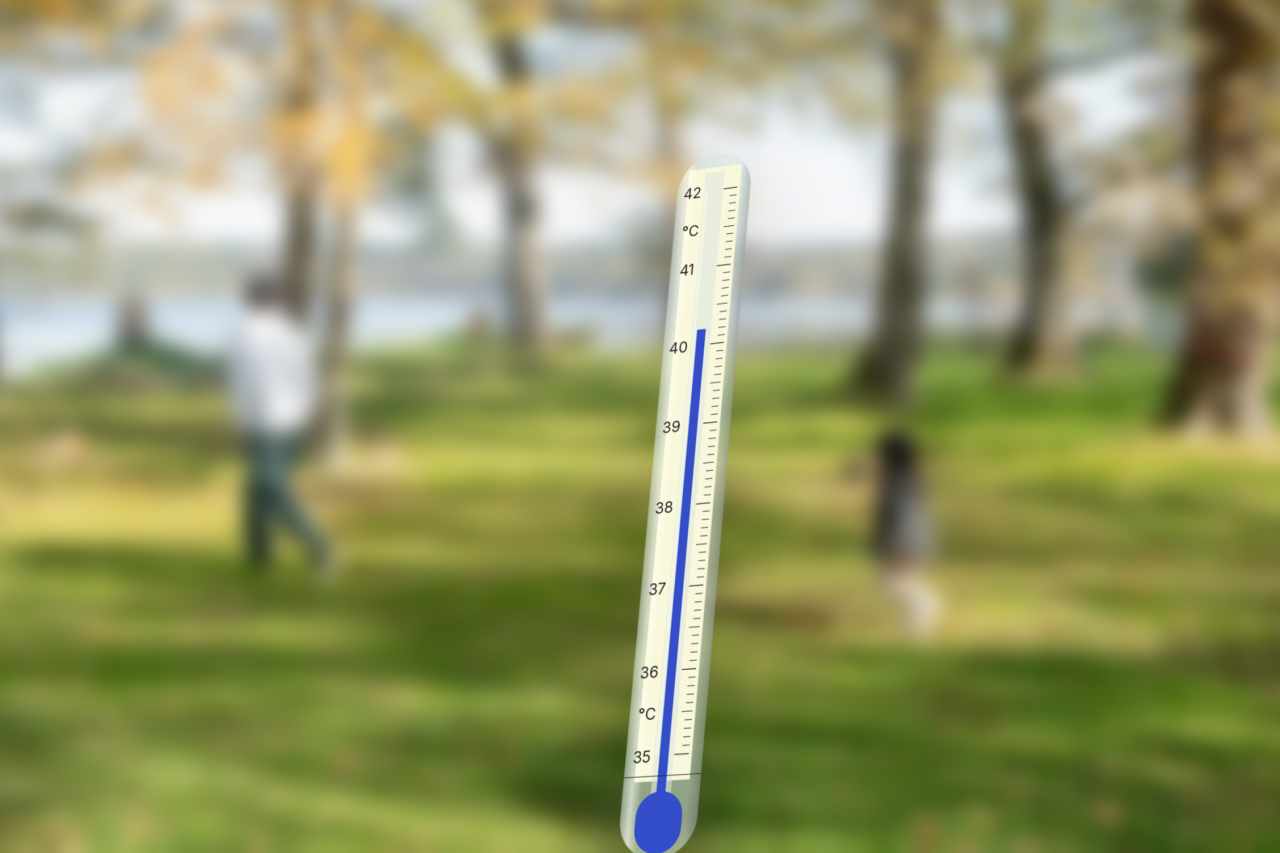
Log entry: 40.2 °C
